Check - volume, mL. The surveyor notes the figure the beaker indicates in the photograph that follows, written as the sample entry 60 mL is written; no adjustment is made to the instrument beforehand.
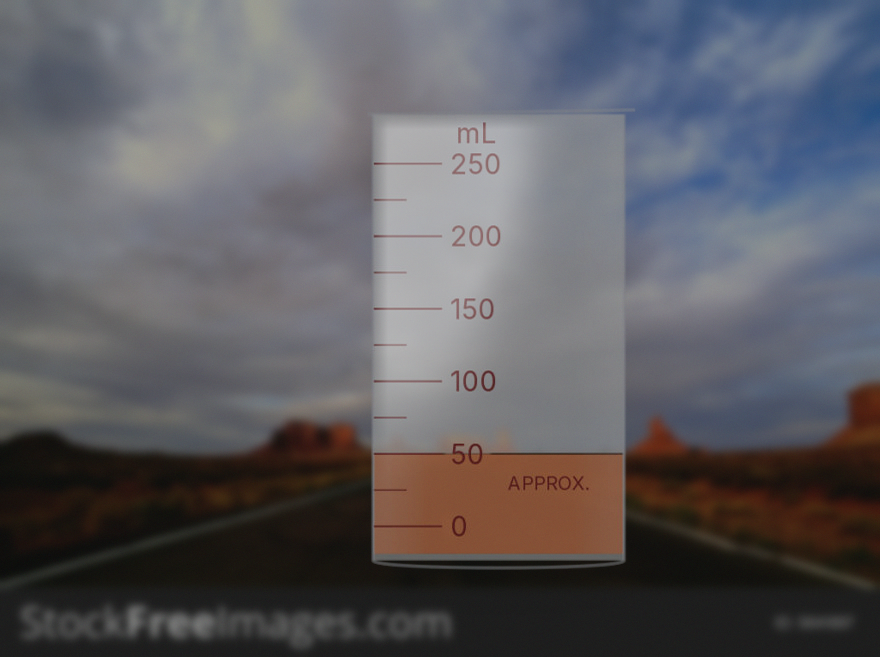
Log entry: 50 mL
